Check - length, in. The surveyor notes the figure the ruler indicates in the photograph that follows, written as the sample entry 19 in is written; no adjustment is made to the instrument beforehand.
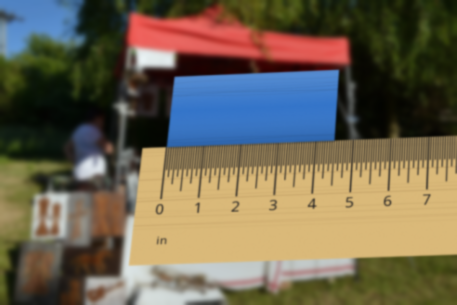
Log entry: 4.5 in
